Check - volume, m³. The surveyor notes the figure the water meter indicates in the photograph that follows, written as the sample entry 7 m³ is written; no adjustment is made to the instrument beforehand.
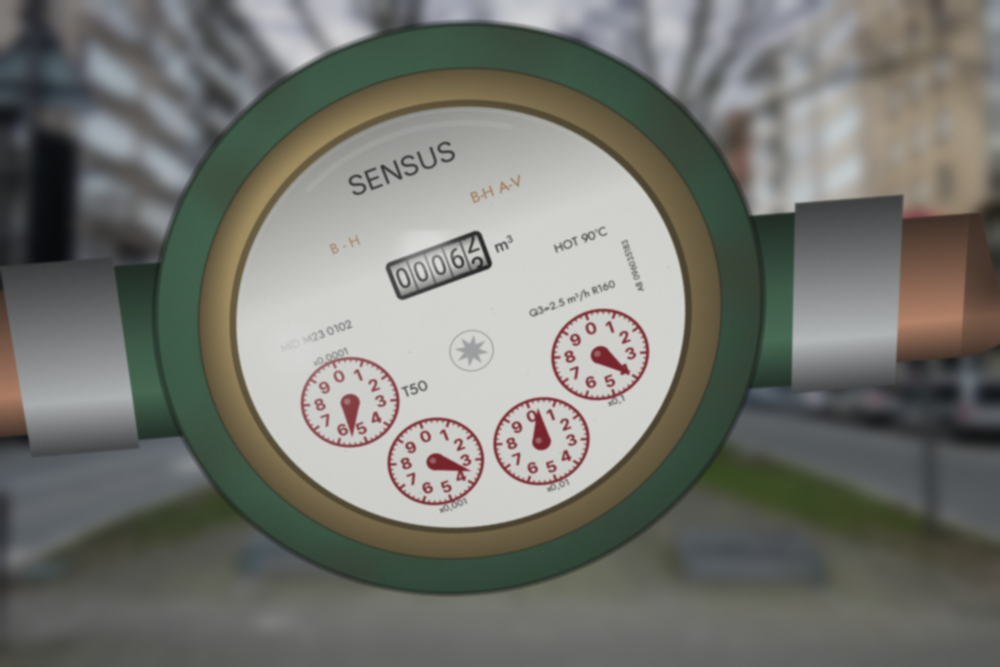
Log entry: 62.4035 m³
